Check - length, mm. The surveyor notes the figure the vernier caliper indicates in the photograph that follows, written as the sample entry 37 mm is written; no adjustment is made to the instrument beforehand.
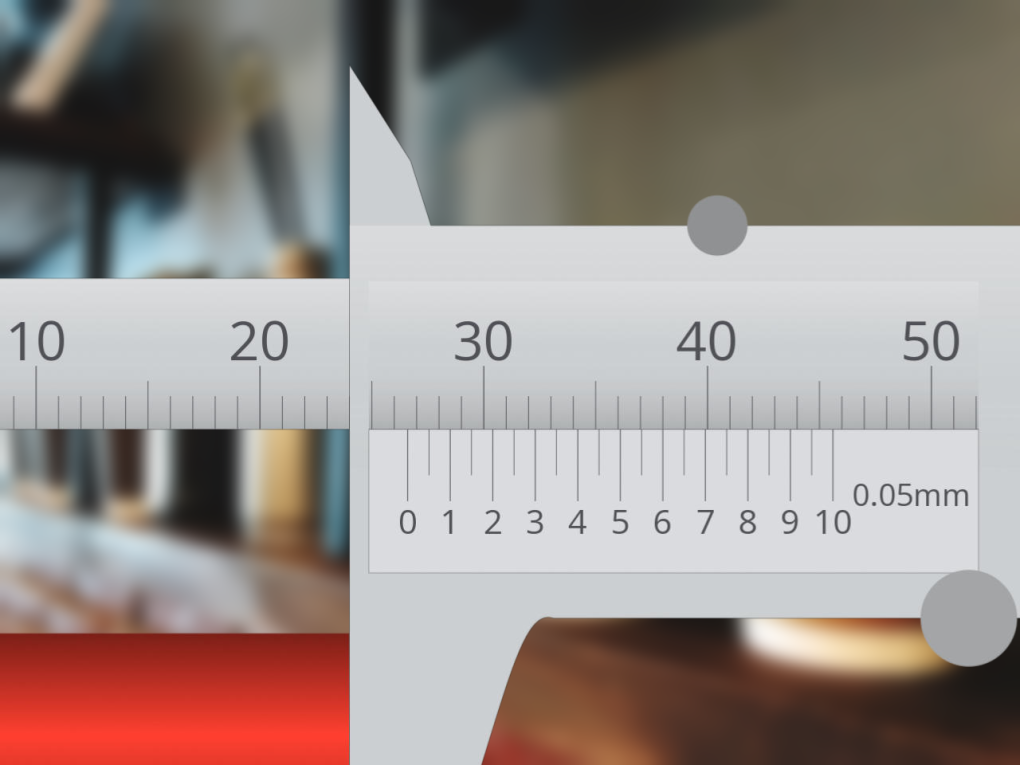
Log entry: 26.60 mm
